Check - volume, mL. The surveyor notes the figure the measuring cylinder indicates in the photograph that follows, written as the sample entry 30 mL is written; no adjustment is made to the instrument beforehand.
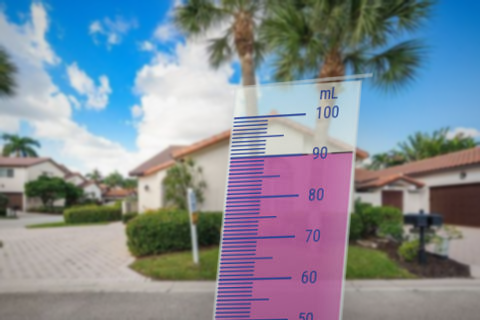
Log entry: 90 mL
